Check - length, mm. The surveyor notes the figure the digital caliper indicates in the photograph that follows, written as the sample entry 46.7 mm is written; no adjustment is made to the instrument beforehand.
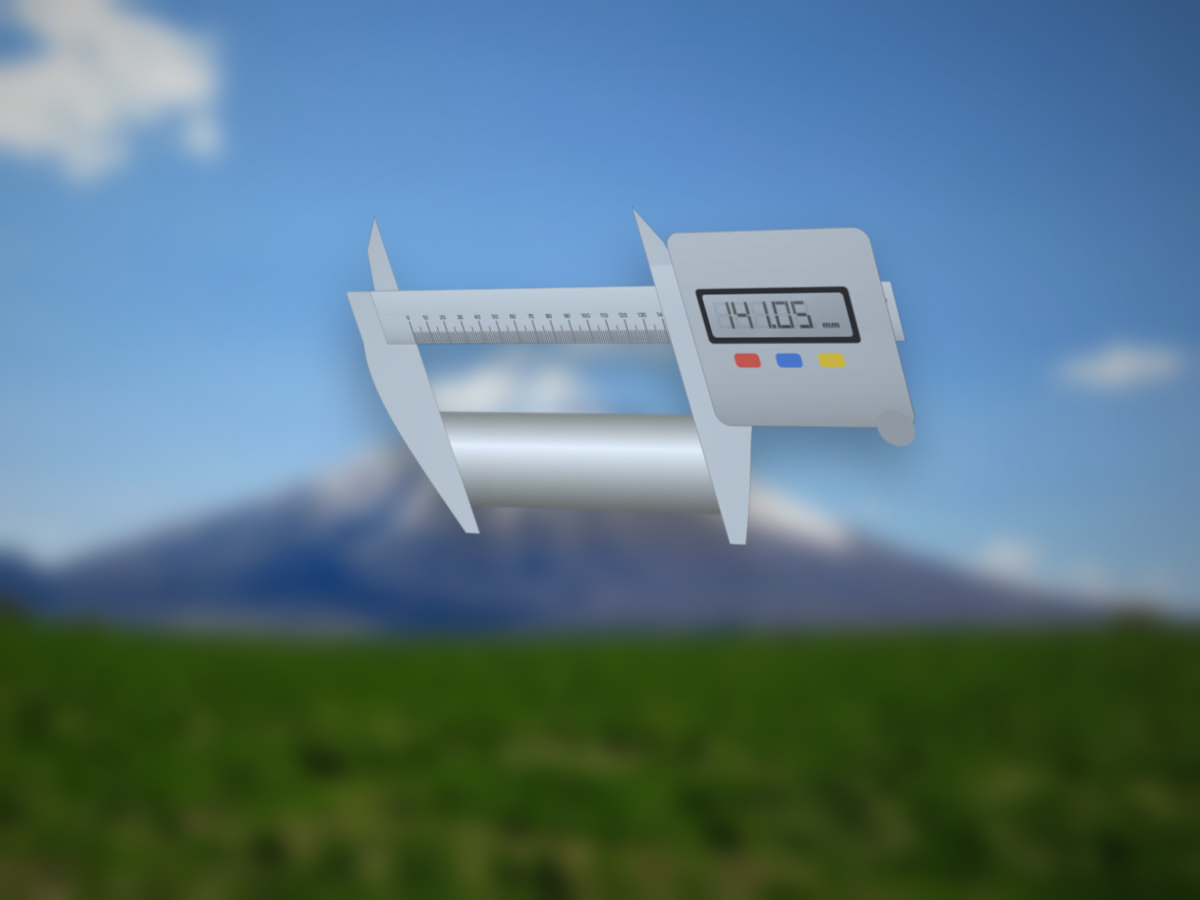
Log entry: 141.05 mm
